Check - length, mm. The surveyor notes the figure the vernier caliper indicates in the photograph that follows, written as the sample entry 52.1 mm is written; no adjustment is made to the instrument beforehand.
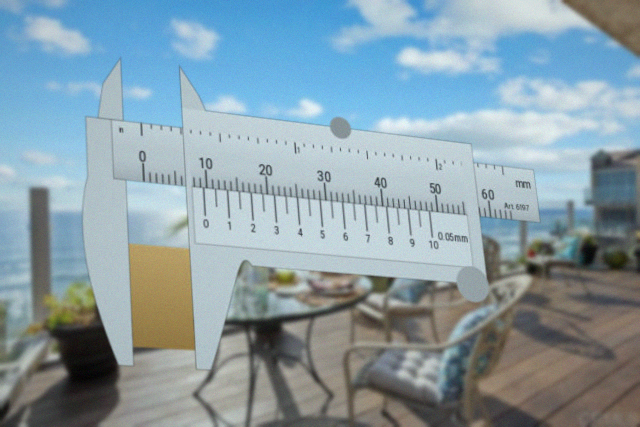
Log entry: 9.5 mm
